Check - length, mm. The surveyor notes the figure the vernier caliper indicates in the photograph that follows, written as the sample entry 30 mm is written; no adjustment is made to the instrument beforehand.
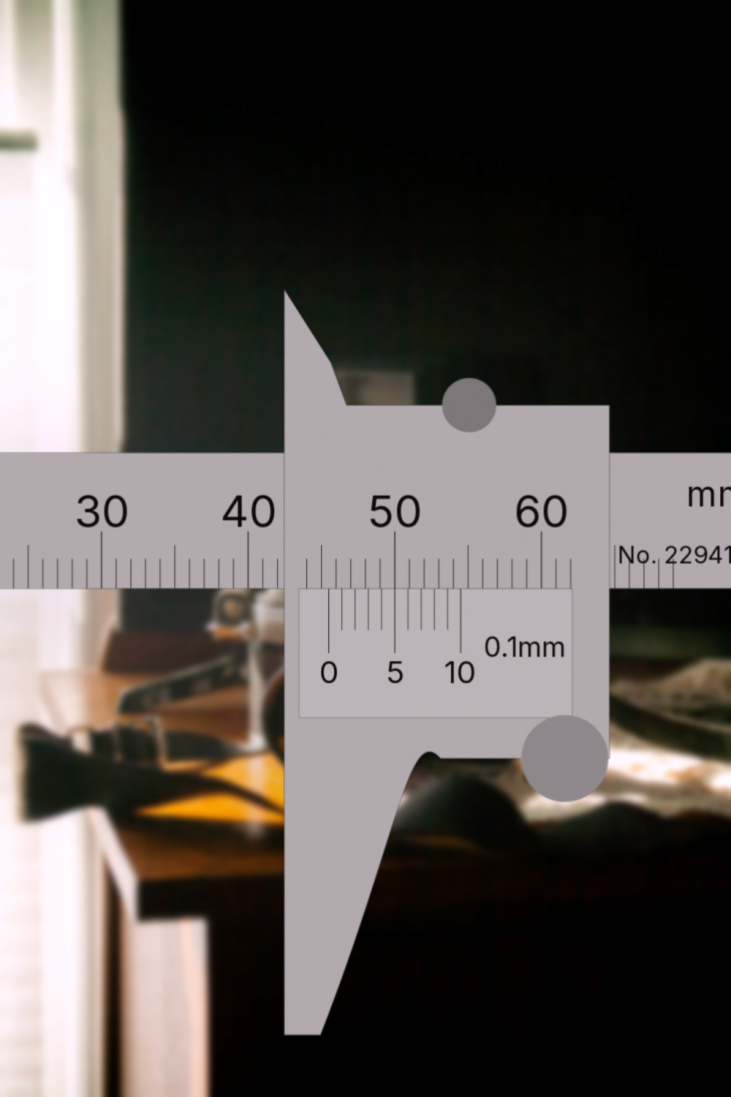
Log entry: 45.5 mm
